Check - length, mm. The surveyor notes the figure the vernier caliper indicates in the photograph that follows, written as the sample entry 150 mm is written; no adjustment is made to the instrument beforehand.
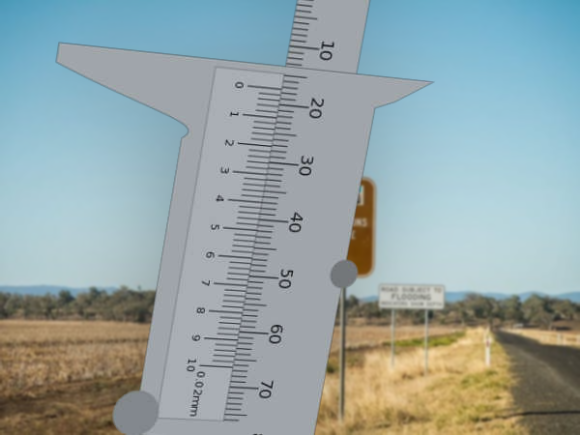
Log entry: 17.4 mm
